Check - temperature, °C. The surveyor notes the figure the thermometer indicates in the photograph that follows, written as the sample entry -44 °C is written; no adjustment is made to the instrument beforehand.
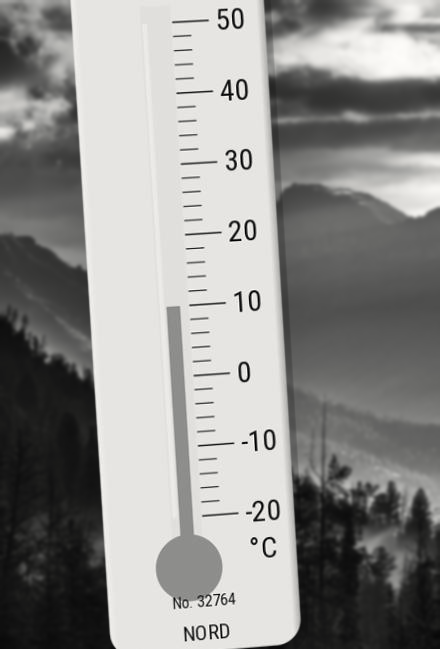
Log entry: 10 °C
